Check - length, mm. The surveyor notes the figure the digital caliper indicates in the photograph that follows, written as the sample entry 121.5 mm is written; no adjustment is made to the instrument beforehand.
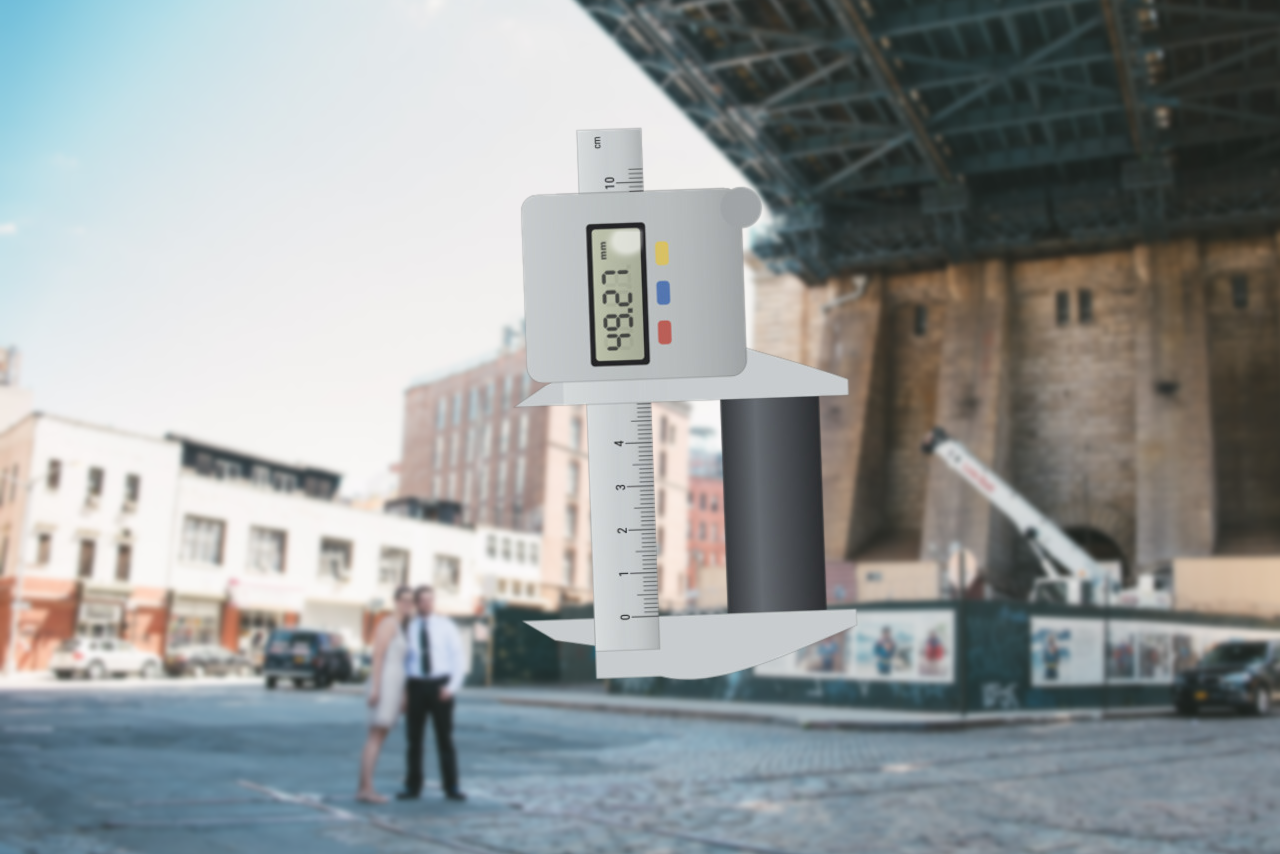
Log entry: 49.27 mm
